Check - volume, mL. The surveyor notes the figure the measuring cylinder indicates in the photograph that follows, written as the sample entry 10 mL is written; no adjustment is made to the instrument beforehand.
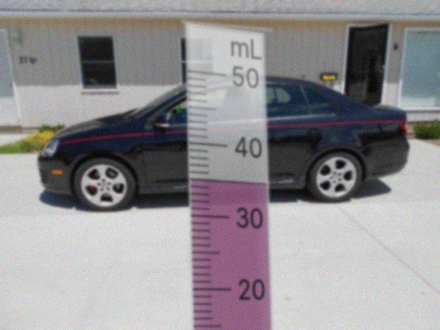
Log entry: 35 mL
